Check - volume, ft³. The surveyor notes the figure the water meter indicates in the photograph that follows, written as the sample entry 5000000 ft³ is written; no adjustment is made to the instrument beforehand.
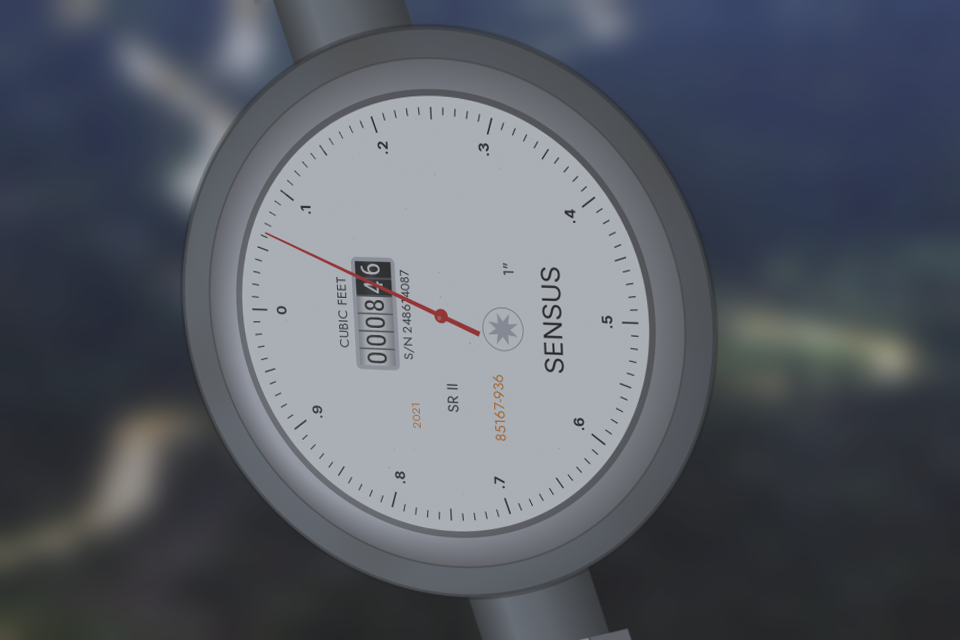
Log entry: 846.06 ft³
